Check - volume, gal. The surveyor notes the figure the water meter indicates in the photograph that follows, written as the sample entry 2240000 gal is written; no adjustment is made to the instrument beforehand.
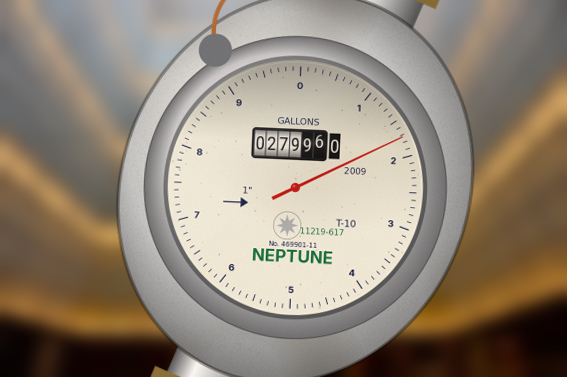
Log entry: 279961.7 gal
